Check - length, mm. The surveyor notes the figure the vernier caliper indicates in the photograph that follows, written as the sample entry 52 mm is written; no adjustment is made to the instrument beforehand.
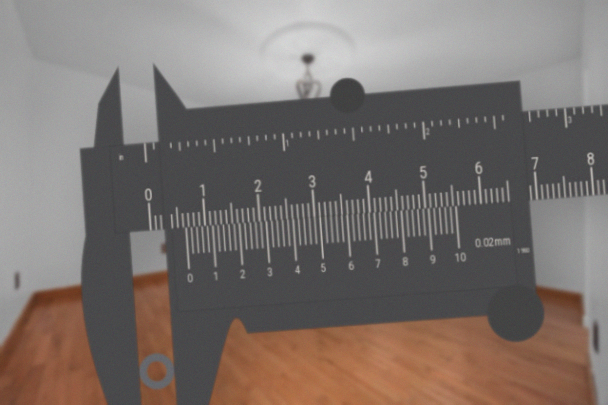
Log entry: 6.5 mm
